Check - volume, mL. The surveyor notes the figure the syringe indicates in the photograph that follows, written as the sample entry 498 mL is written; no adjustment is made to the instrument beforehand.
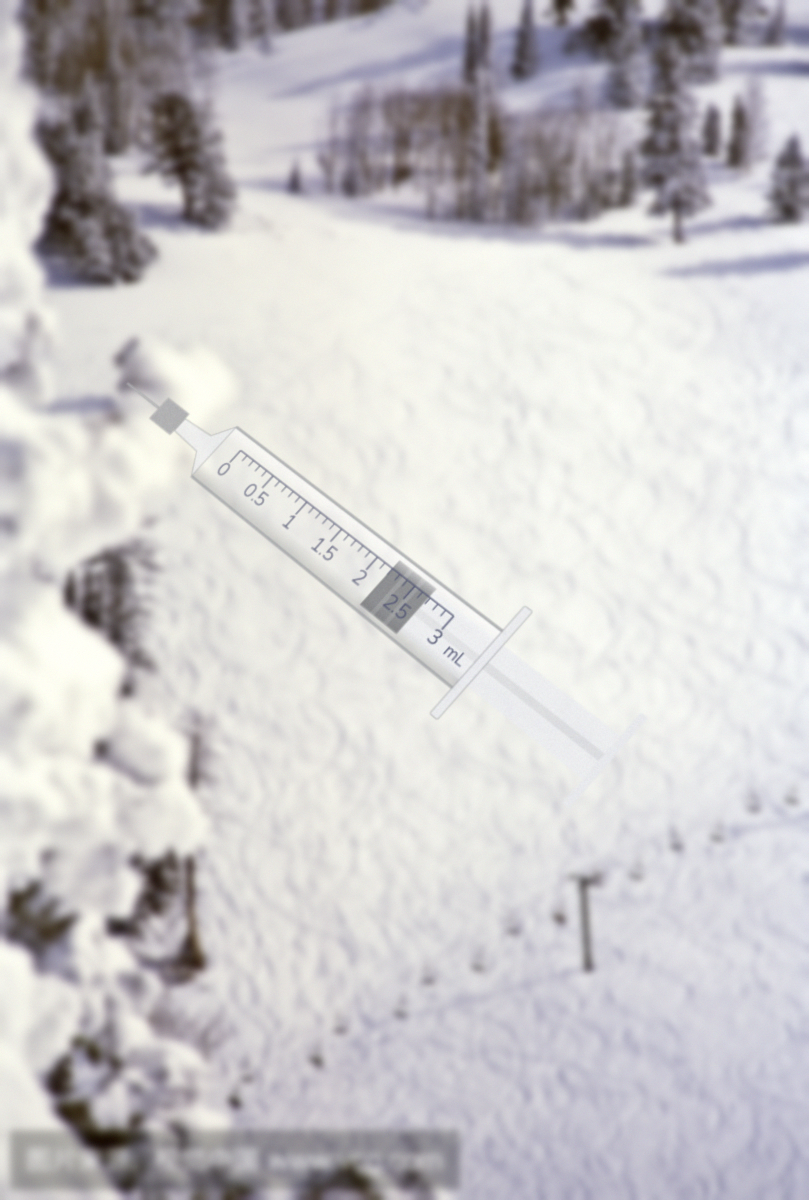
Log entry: 2.2 mL
